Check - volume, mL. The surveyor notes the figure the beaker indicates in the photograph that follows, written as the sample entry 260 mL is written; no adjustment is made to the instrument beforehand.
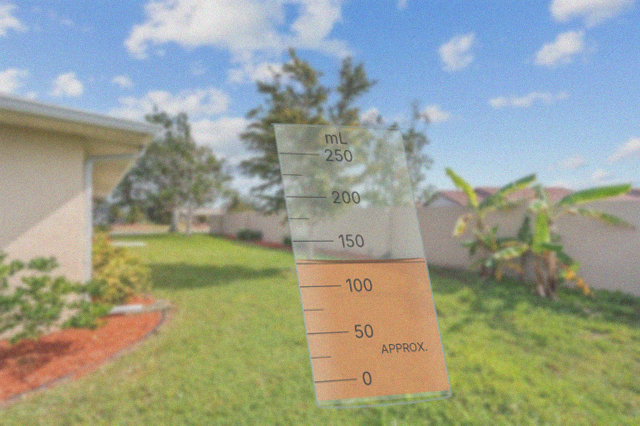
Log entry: 125 mL
